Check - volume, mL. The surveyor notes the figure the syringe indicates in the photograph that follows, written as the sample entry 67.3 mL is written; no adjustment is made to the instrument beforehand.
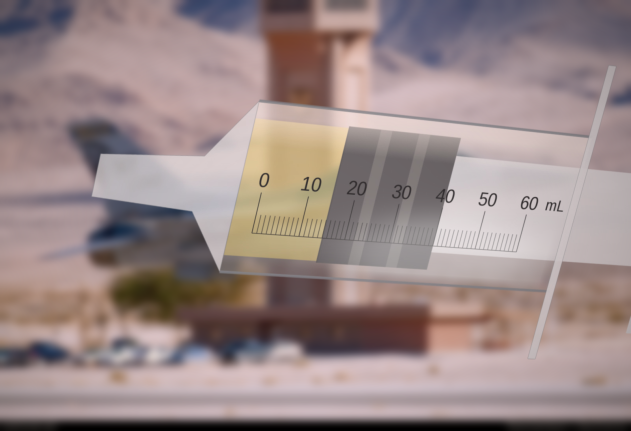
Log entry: 15 mL
